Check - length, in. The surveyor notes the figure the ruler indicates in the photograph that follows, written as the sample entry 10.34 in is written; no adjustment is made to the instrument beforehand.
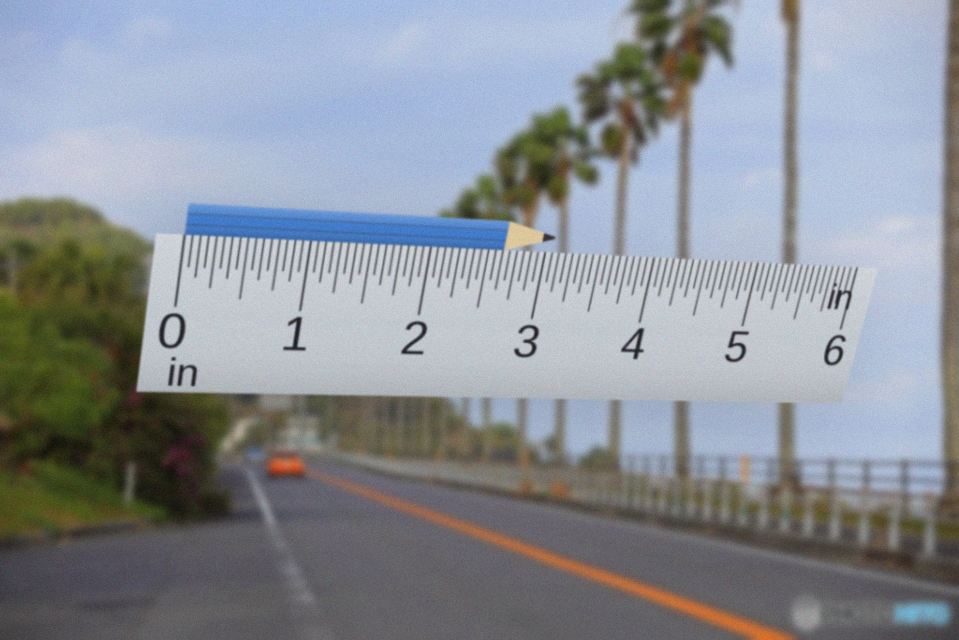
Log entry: 3.0625 in
